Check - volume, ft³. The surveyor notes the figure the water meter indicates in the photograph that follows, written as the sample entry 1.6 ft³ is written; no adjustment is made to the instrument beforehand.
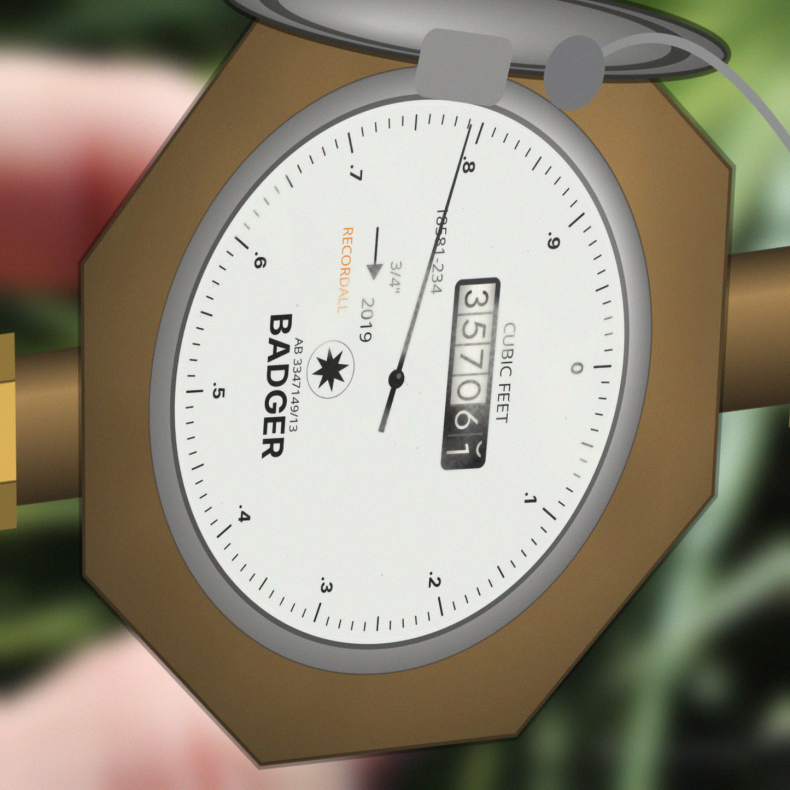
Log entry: 357060.79 ft³
